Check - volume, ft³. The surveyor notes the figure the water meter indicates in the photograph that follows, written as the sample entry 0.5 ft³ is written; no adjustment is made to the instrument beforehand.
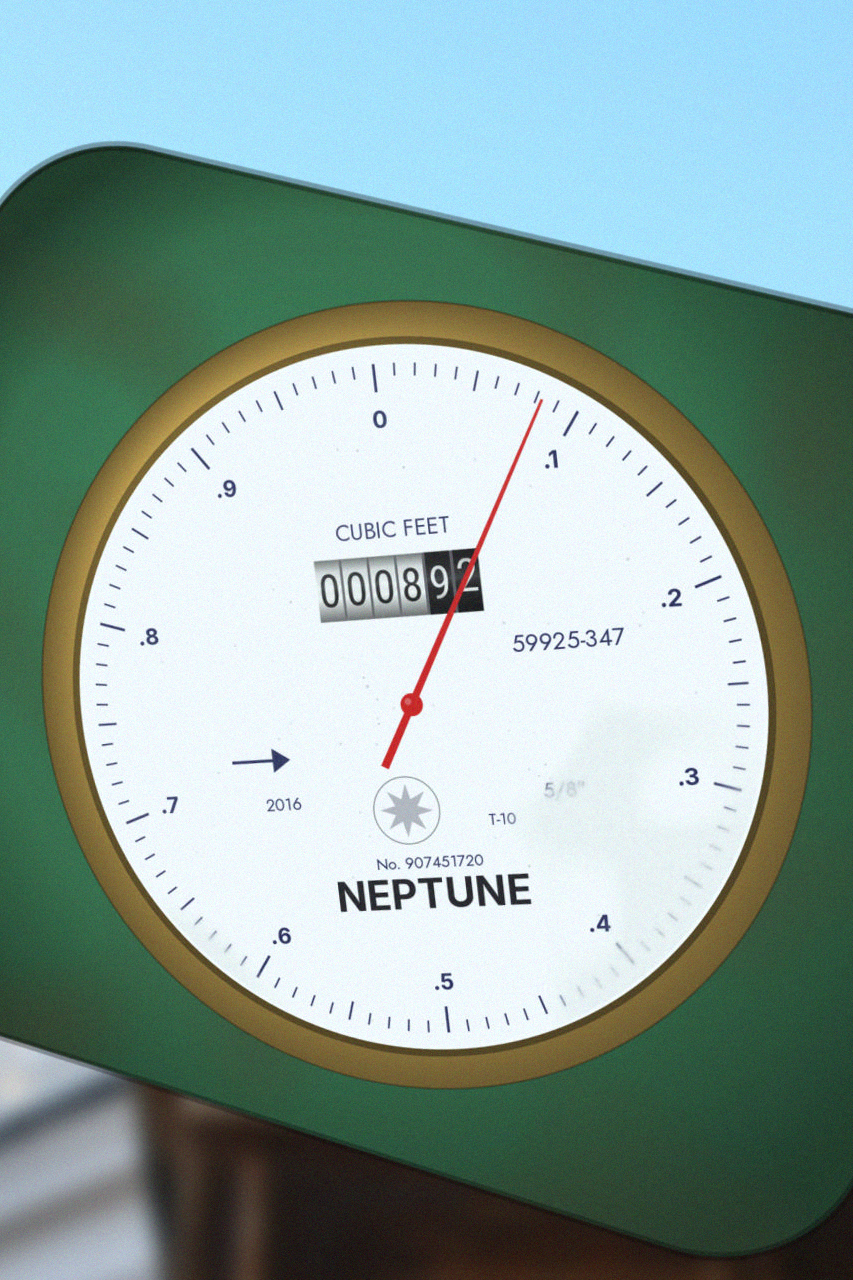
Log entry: 892.08 ft³
